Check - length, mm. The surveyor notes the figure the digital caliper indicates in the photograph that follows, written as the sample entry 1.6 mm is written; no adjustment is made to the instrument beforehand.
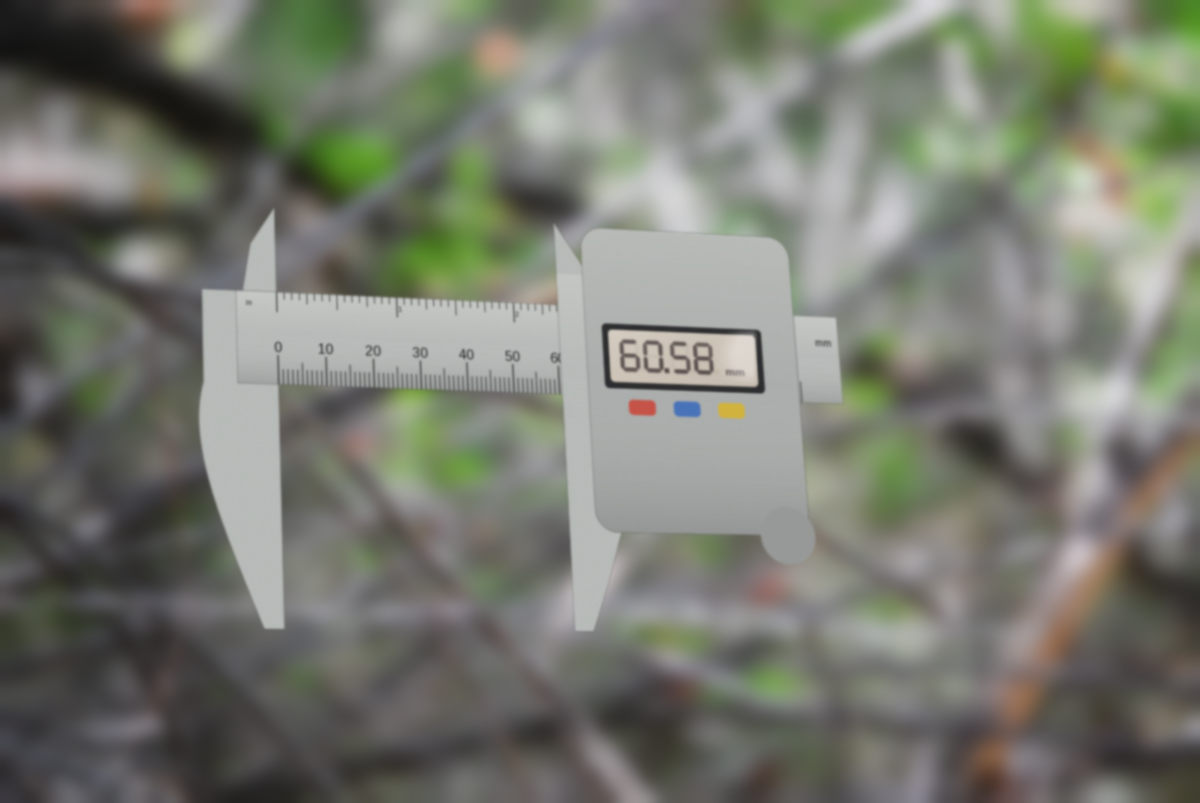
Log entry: 60.58 mm
